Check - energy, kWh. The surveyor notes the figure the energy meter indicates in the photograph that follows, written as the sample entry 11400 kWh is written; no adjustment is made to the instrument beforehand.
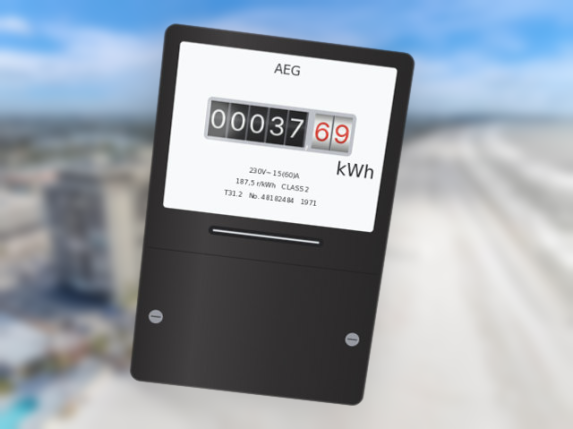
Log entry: 37.69 kWh
